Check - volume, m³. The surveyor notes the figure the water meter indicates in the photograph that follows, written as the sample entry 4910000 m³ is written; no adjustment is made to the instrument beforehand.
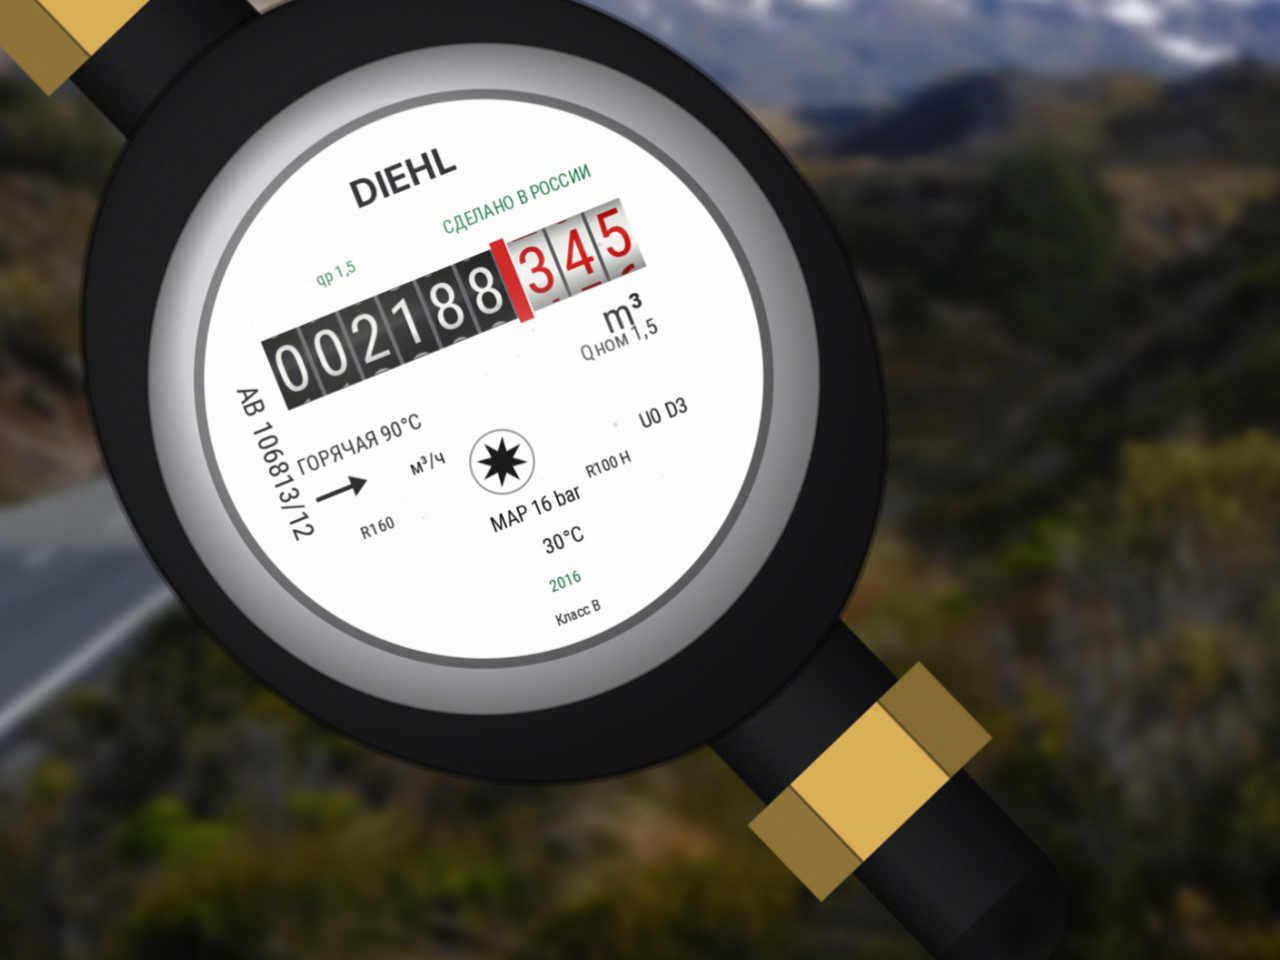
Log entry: 2188.345 m³
